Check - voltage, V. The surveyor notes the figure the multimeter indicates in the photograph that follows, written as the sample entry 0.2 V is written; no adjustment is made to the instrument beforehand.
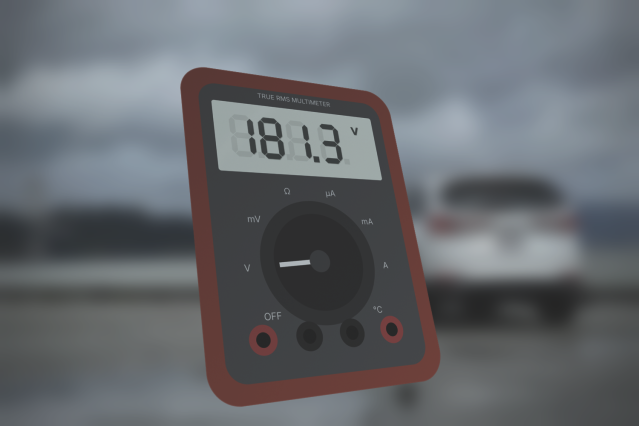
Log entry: 181.3 V
